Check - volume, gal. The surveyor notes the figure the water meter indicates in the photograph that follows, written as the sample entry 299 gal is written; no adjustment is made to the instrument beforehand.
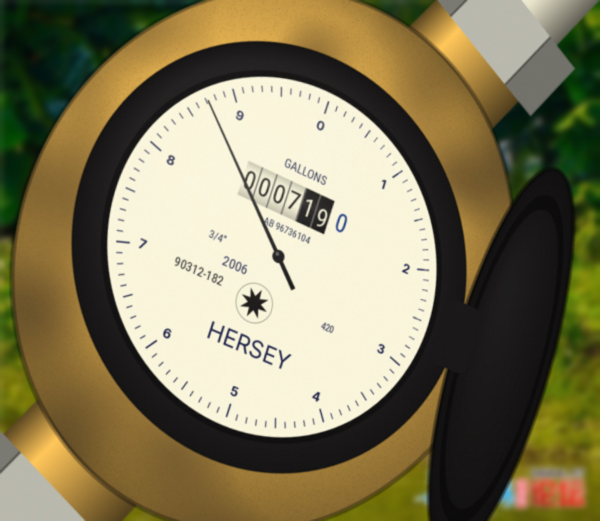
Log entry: 7188.7 gal
